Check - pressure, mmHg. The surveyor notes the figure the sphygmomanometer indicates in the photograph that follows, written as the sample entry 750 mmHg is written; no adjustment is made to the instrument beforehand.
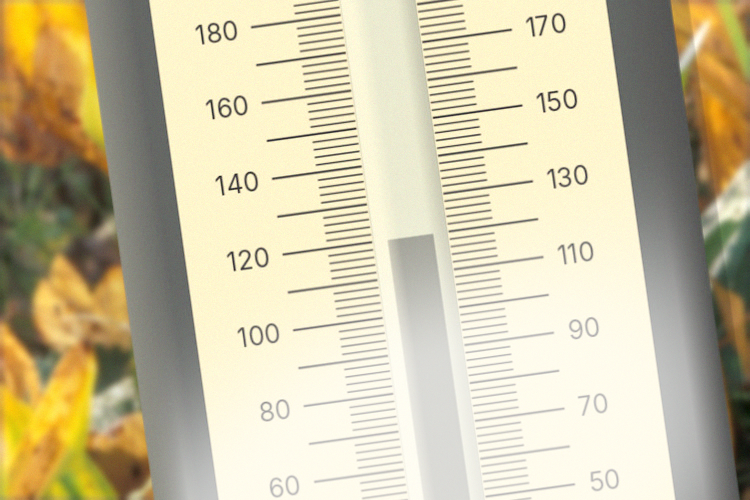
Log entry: 120 mmHg
